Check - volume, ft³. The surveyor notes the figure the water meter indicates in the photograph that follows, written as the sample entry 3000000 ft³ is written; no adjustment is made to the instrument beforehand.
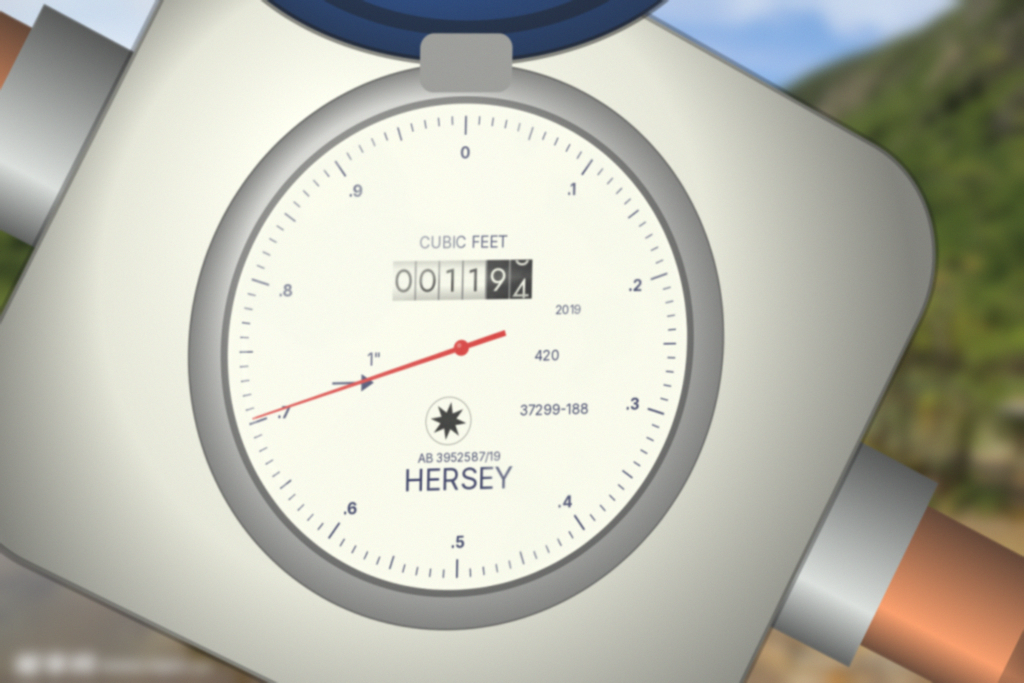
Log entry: 1193.70 ft³
